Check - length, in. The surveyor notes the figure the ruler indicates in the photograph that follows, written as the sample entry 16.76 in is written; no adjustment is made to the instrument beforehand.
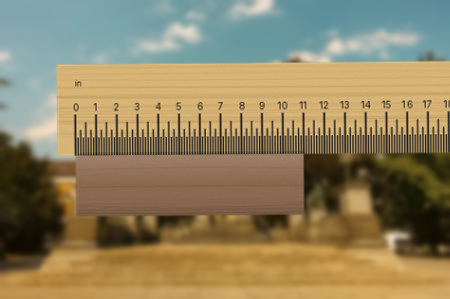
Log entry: 11 in
